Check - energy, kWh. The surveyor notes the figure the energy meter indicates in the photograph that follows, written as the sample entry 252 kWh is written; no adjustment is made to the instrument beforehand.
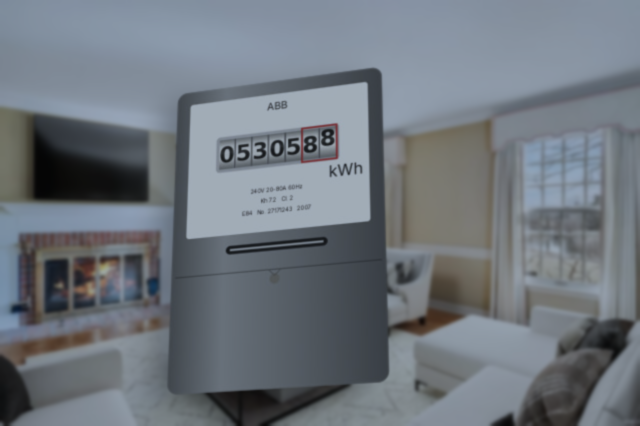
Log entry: 5305.88 kWh
